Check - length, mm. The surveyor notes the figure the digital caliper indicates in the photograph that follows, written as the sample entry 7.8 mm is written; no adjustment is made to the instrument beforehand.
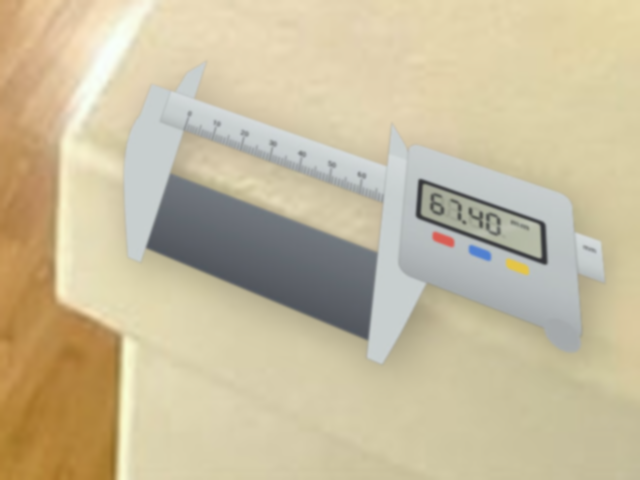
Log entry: 67.40 mm
